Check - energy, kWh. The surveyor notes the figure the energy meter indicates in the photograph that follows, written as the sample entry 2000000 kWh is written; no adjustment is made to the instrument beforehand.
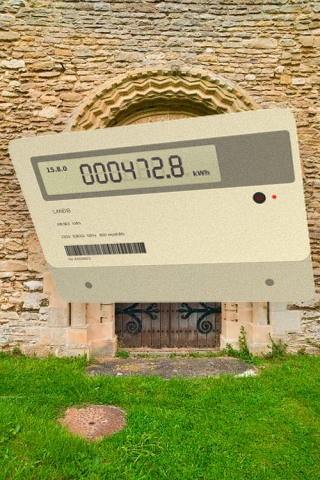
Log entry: 472.8 kWh
